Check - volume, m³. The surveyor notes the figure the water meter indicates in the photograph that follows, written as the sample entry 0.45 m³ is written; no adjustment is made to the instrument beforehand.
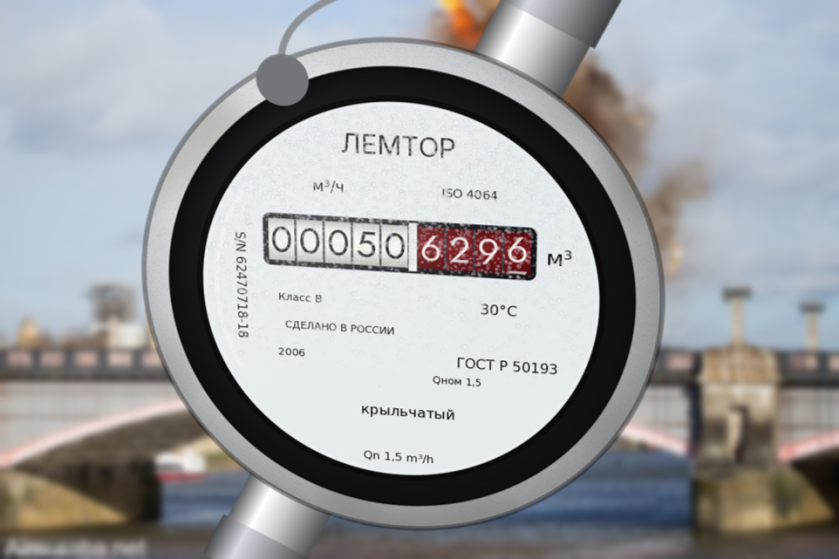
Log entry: 50.6296 m³
